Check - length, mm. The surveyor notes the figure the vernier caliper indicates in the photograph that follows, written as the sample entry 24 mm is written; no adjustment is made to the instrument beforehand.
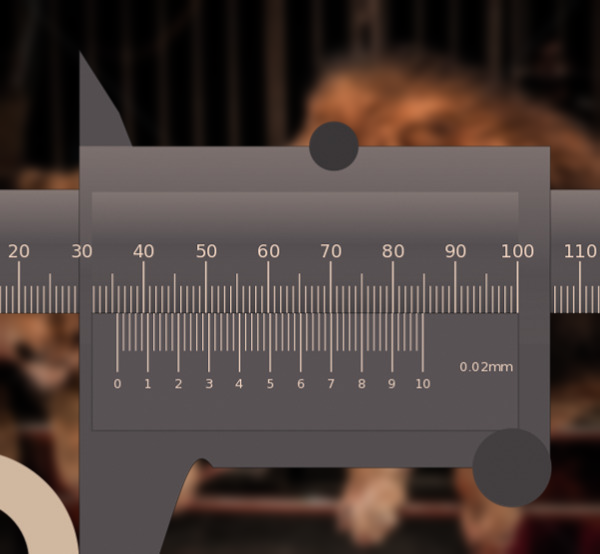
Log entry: 35.8 mm
